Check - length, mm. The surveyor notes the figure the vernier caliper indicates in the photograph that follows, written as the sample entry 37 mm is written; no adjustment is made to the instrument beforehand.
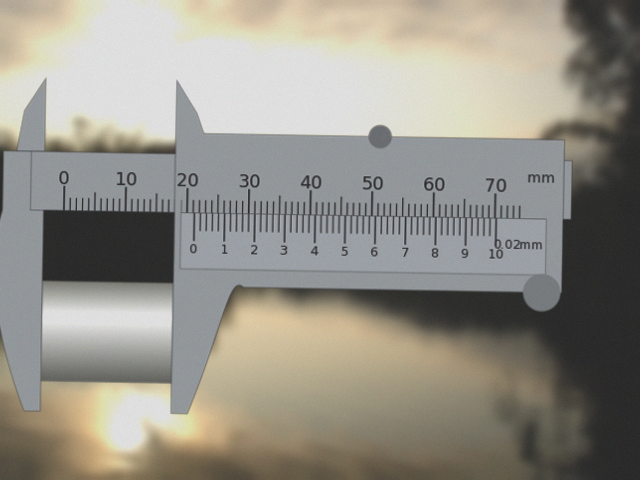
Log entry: 21.2 mm
